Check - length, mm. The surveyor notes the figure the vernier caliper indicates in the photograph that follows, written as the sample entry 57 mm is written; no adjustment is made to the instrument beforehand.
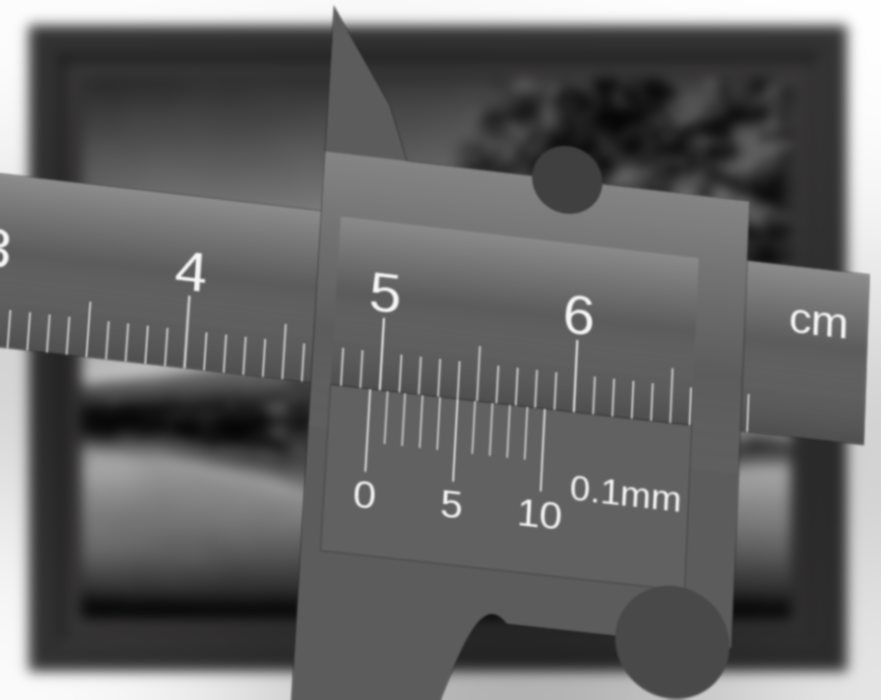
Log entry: 49.5 mm
